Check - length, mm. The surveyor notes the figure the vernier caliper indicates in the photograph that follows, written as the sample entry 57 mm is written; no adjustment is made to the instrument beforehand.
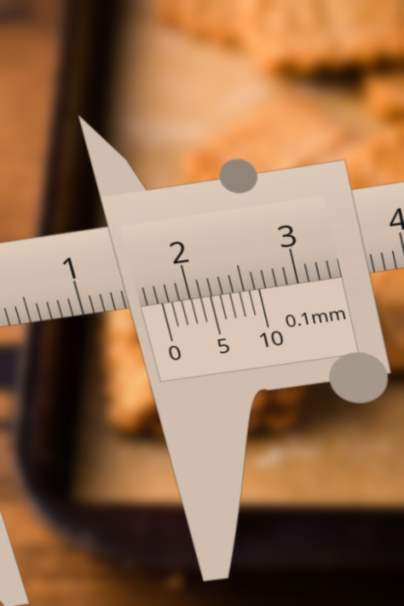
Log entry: 17.4 mm
